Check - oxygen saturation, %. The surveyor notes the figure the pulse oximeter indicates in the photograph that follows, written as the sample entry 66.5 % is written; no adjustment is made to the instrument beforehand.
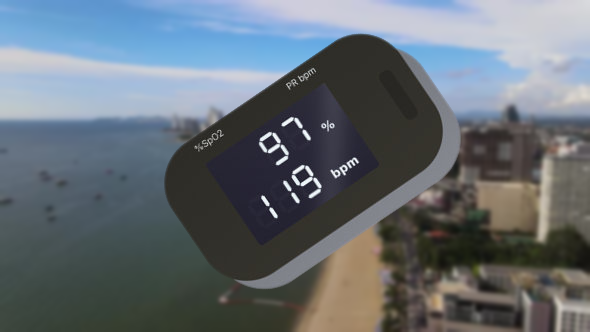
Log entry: 97 %
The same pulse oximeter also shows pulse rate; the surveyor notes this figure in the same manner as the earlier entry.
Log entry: 119 bpm
